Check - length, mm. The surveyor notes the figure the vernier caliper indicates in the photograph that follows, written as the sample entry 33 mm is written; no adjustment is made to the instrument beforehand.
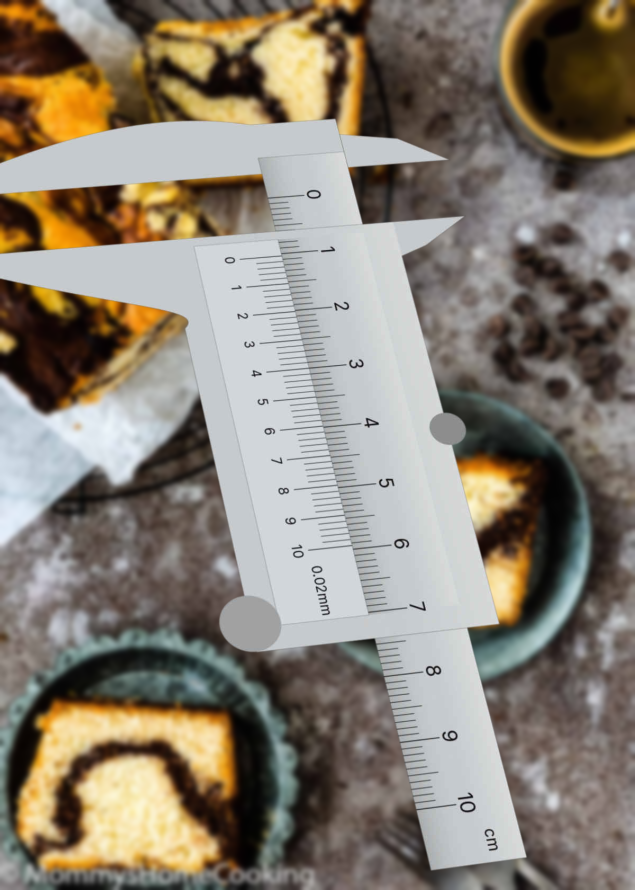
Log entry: 10.4 mm
